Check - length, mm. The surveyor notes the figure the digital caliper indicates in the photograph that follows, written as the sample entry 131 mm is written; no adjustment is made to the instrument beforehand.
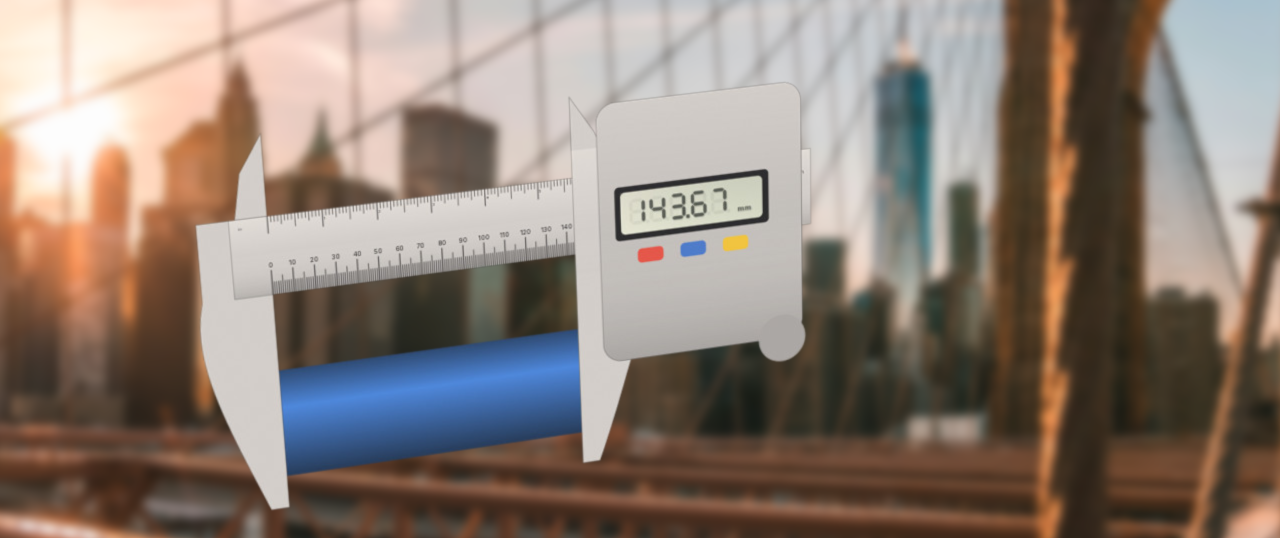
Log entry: 143.67 mm
